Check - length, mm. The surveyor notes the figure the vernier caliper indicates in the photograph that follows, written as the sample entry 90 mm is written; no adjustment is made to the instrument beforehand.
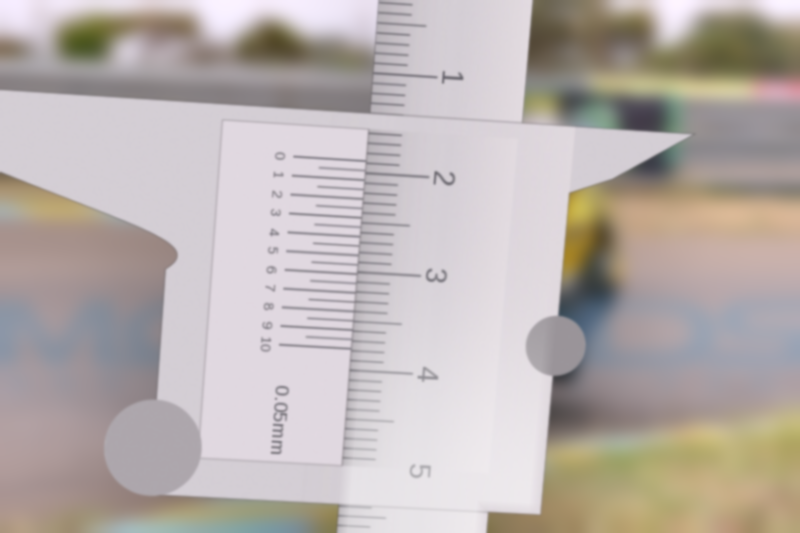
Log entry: 18.8 mm
